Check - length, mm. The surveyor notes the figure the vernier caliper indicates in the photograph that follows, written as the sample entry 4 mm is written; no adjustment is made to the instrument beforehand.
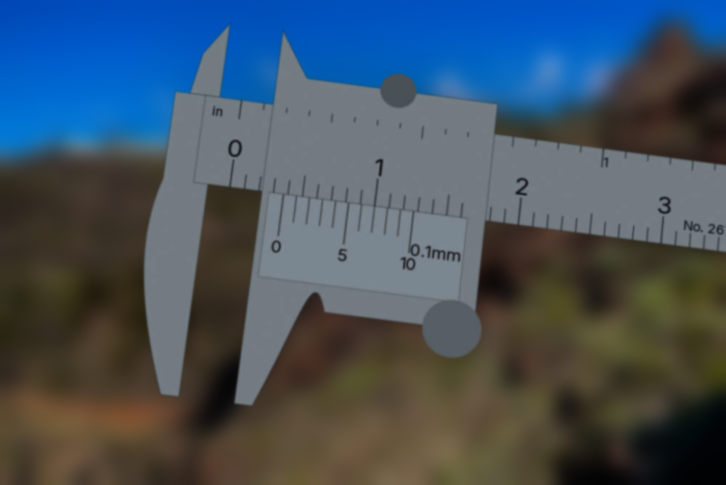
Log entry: 3.7 mm
